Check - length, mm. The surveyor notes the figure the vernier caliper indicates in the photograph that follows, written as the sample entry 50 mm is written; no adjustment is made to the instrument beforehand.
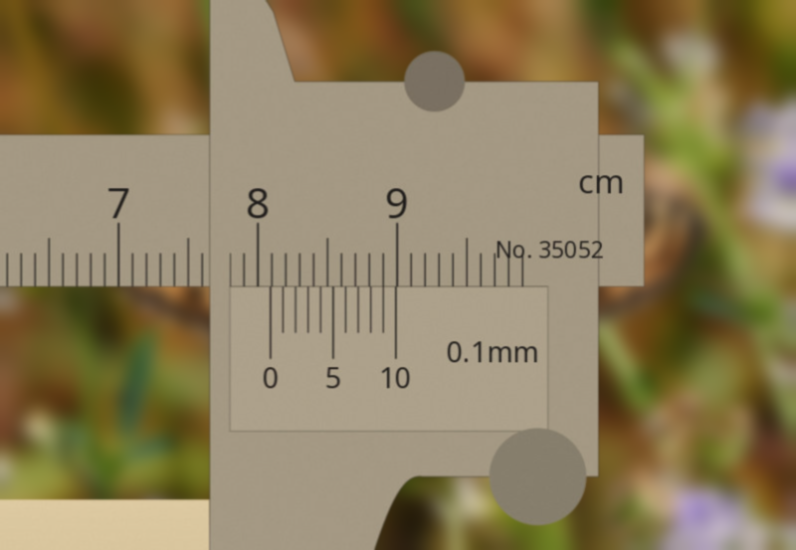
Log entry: 80.9 mm
